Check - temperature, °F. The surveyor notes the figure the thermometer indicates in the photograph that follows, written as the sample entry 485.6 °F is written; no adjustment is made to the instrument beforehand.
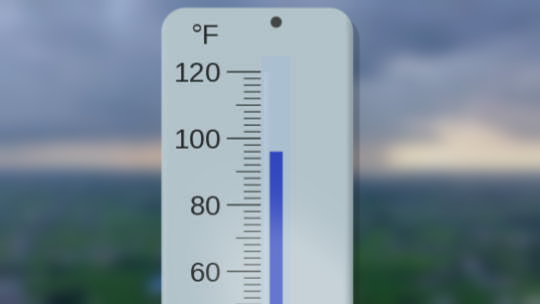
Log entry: 96 °F
